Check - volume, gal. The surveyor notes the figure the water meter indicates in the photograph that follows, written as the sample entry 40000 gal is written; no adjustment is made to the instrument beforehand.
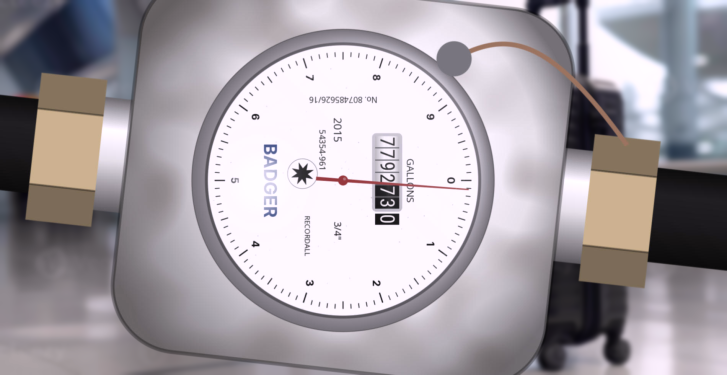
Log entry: 7792730.1 gal
